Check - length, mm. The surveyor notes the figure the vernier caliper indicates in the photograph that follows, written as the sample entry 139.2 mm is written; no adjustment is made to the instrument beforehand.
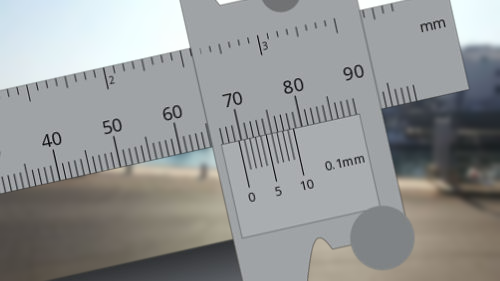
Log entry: 69.6 mm
